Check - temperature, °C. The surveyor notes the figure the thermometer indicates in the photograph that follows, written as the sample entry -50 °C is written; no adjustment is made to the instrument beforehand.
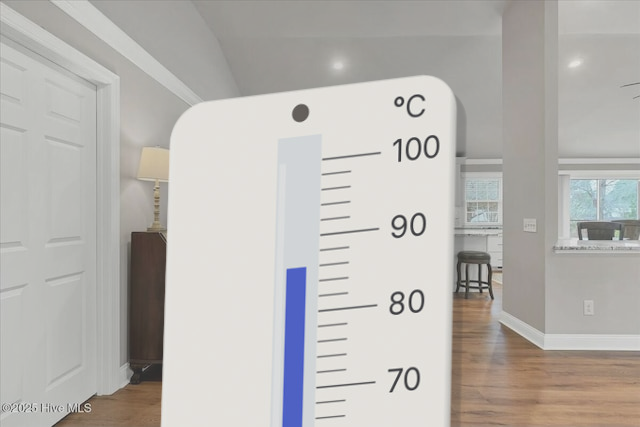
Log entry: 86 °C
